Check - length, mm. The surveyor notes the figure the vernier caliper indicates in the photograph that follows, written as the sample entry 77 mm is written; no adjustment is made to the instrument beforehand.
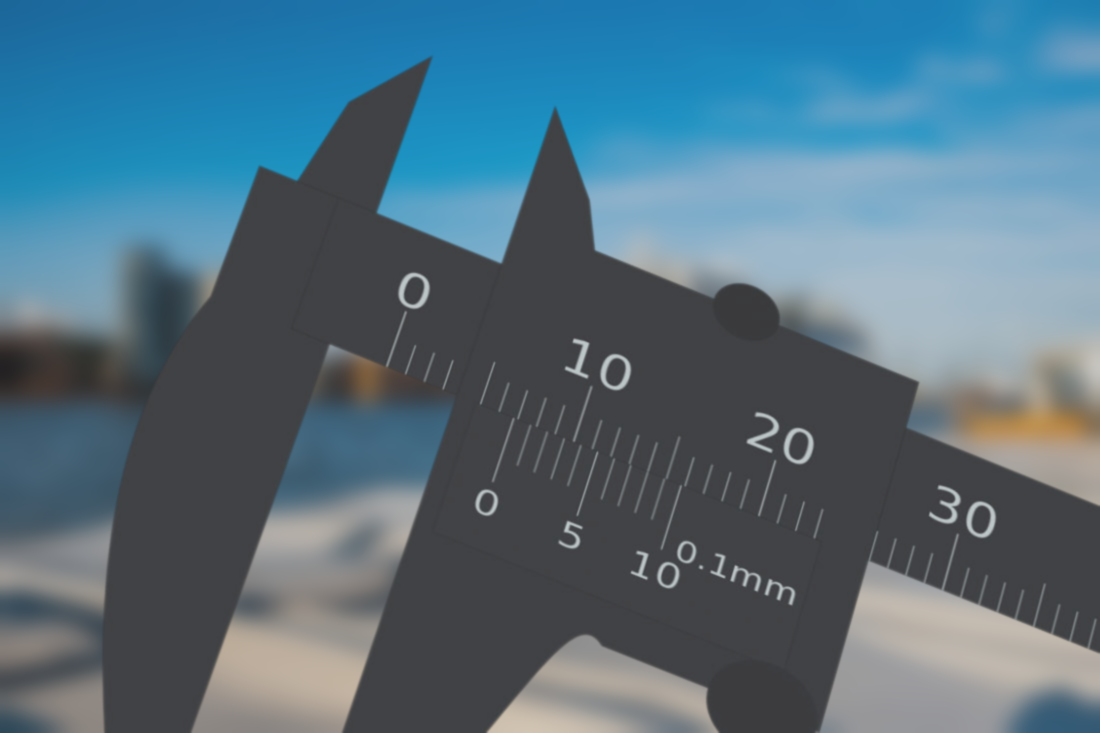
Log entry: 6.8 mm
